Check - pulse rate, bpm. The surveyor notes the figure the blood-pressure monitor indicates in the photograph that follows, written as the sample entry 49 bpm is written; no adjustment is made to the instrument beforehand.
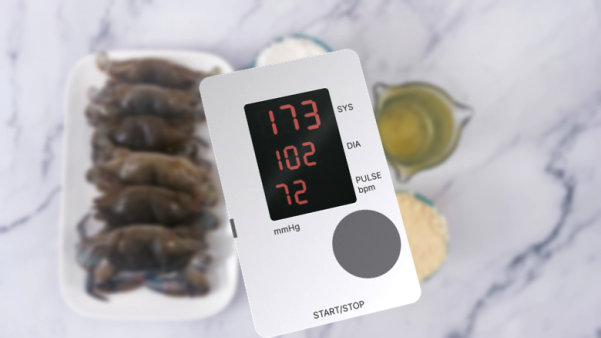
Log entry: 72 bpm
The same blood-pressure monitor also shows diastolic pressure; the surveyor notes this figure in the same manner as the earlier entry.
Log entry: 102 mmHg
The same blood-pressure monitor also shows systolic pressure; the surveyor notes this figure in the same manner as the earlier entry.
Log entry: 173 mmHg
